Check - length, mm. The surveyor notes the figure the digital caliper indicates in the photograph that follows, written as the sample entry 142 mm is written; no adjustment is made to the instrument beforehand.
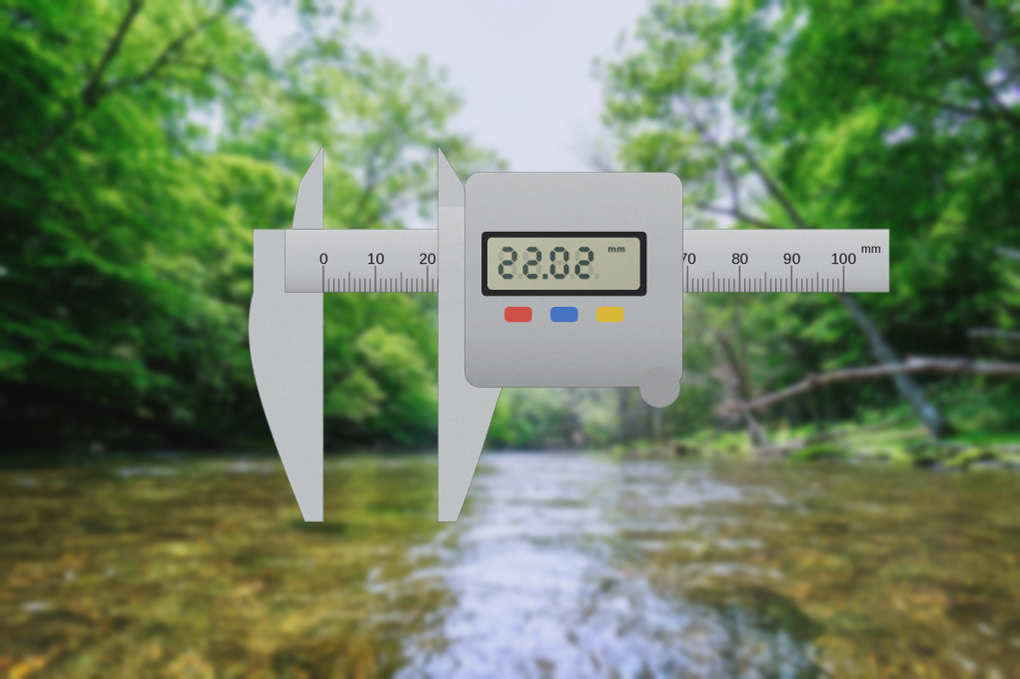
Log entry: 22.02 mm
